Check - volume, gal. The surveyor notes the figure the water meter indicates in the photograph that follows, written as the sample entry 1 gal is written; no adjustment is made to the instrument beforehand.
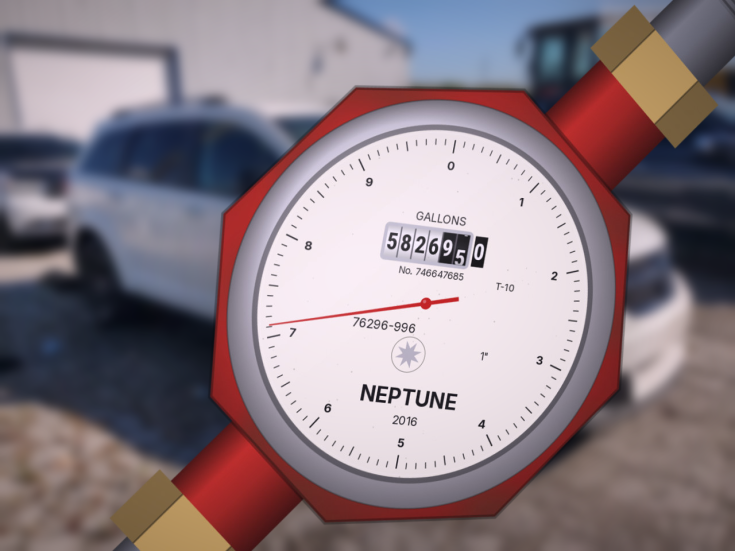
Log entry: 5826947.1 gal
